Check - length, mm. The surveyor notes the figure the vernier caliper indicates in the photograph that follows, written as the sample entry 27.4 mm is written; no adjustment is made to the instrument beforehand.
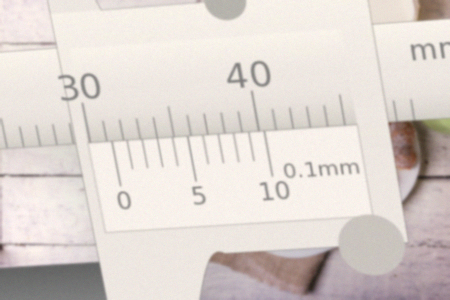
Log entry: 31.3 mm
